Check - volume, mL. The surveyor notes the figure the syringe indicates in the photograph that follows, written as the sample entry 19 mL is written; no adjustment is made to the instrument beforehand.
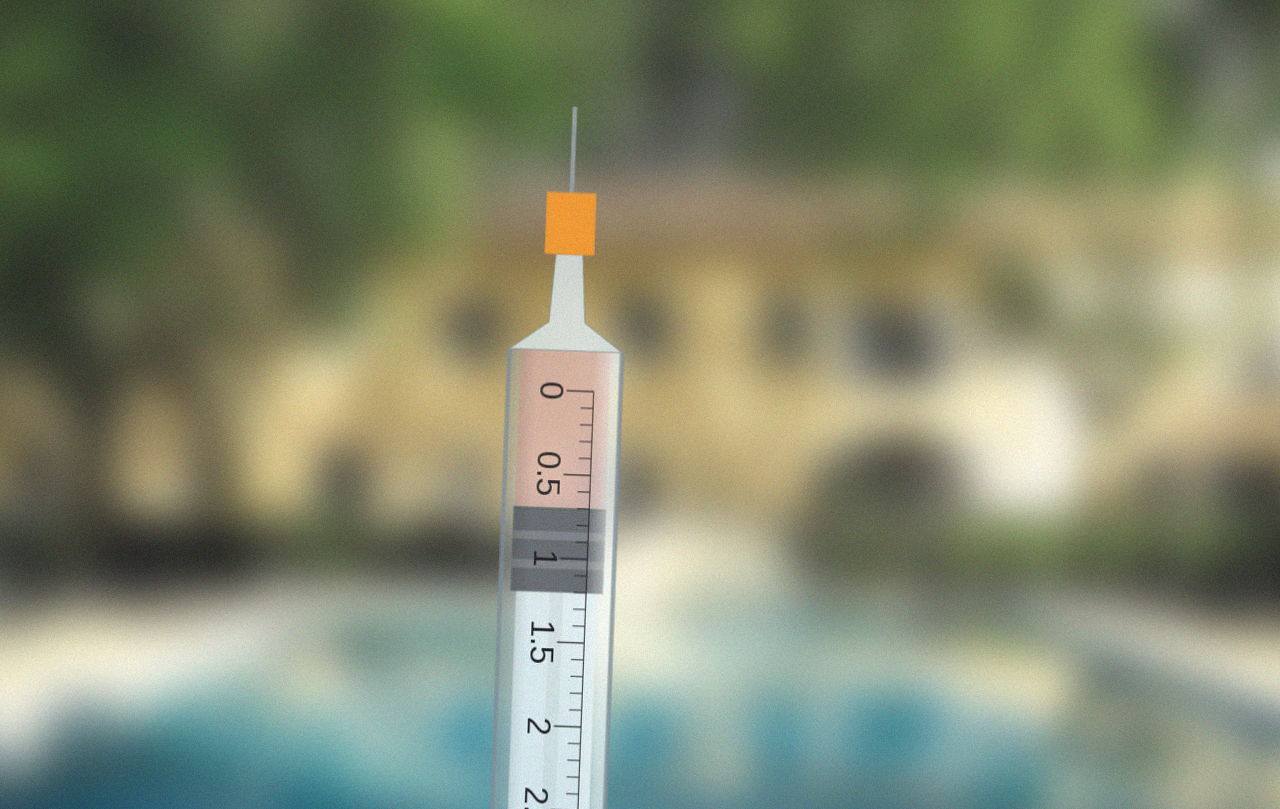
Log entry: 0.7 mL
